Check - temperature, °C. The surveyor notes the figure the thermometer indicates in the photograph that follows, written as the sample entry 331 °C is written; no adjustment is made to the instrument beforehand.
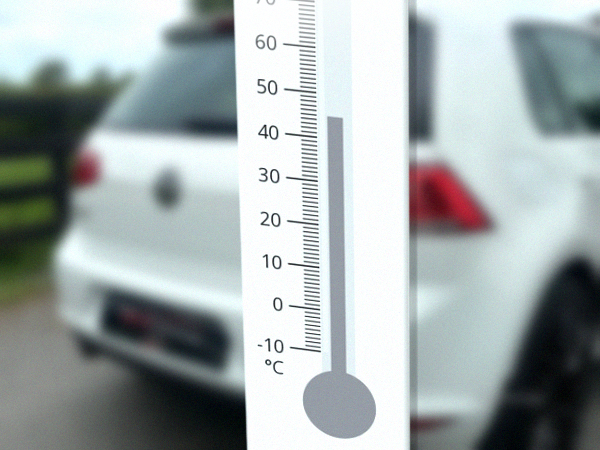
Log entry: 45 °C
